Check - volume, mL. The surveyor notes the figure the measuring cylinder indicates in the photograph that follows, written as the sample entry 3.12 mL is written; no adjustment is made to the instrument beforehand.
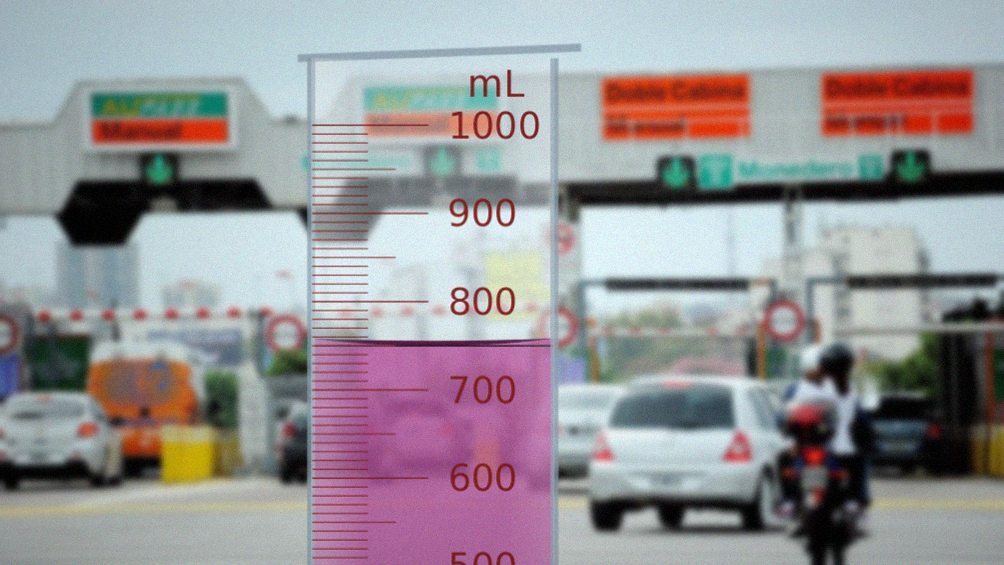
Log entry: 750 mL
